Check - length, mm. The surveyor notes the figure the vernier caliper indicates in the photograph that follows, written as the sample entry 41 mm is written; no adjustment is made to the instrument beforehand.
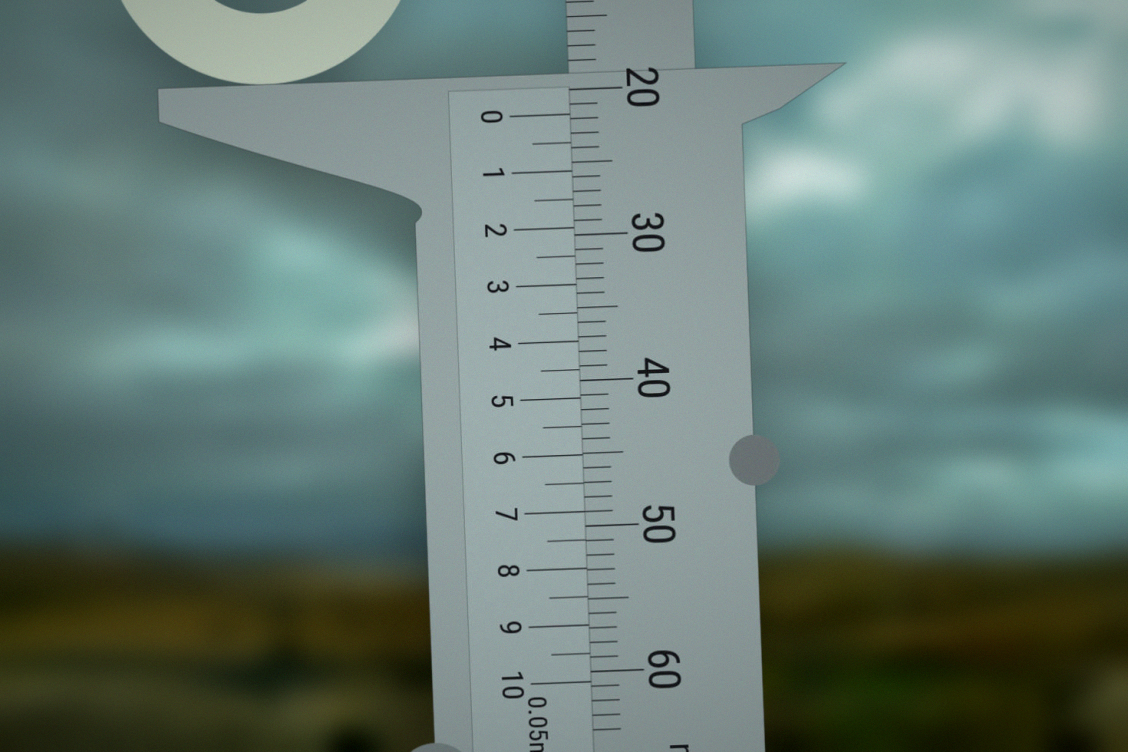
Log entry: 21.7 mm
